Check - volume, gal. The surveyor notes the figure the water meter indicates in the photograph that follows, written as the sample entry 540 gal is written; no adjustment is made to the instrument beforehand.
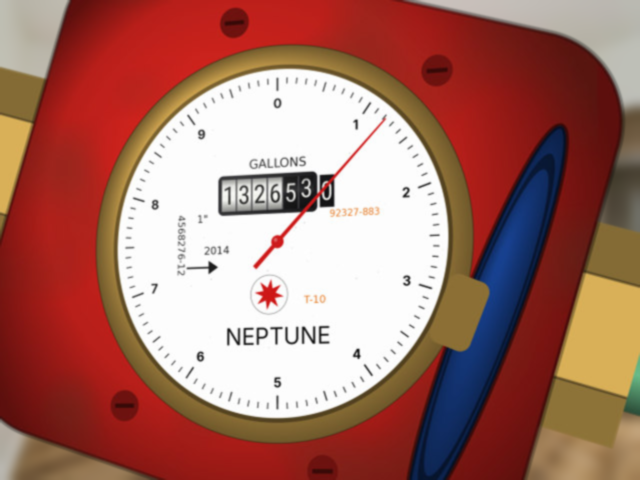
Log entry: 1326531.2 gal
